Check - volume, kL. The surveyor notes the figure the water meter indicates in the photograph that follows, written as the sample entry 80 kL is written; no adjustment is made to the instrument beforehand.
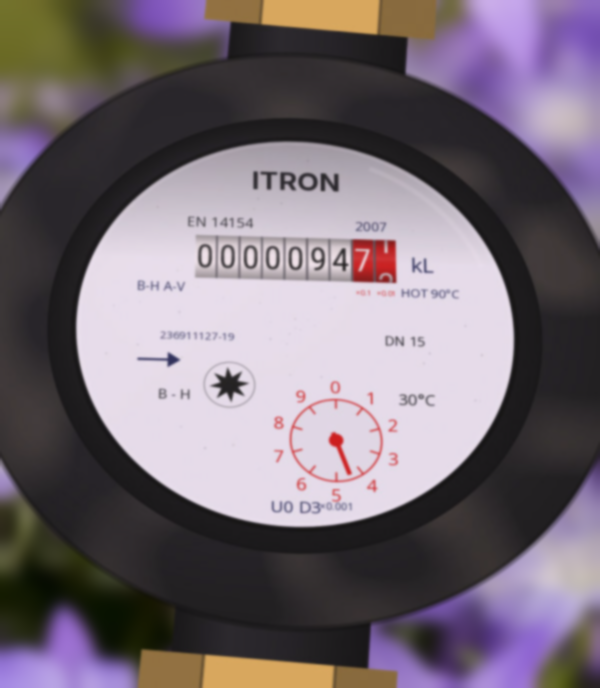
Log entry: 94.714 kL
